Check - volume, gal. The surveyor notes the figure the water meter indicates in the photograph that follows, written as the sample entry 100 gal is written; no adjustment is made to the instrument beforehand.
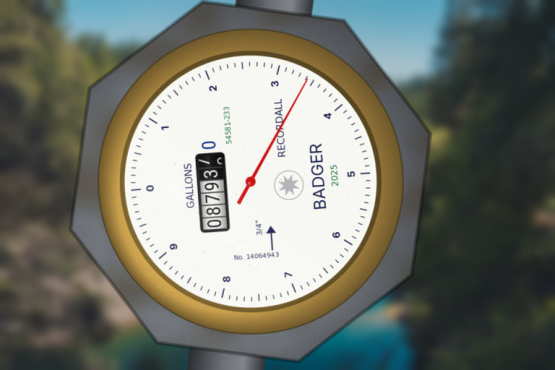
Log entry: 879373.4 gal
